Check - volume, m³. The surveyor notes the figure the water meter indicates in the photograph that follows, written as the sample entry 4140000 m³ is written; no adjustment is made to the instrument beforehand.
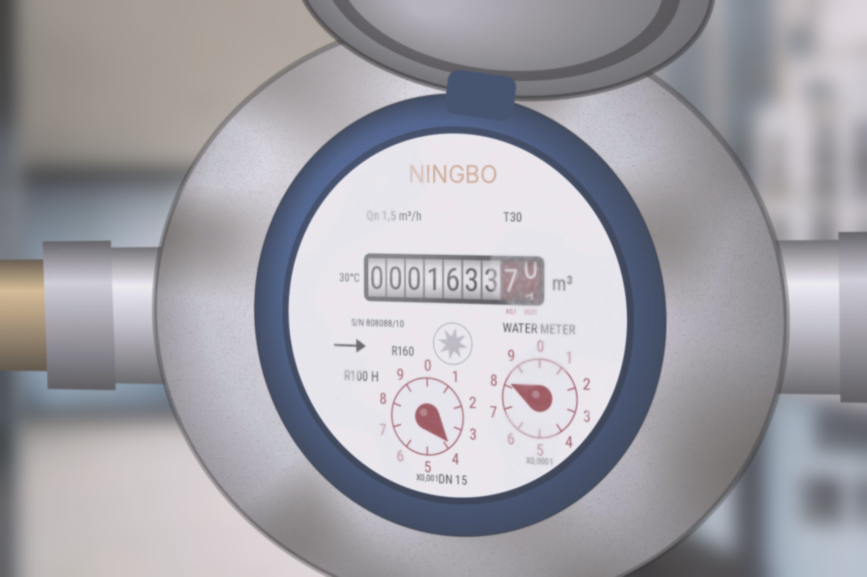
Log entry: 1633.7038 m³
